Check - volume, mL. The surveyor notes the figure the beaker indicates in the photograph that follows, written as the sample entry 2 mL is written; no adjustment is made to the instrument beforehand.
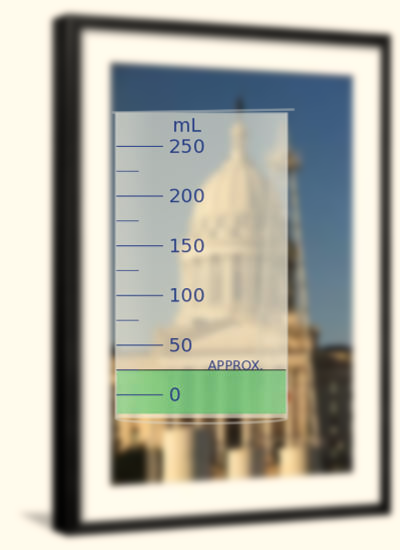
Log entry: 25 mL
